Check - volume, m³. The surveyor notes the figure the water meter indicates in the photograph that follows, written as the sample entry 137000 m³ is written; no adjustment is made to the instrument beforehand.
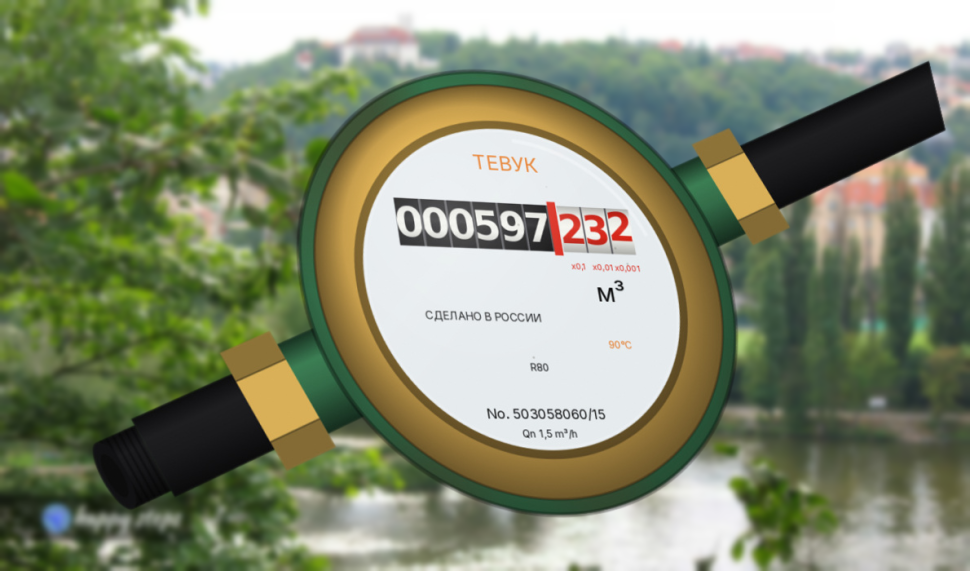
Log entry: 597.232 m³
